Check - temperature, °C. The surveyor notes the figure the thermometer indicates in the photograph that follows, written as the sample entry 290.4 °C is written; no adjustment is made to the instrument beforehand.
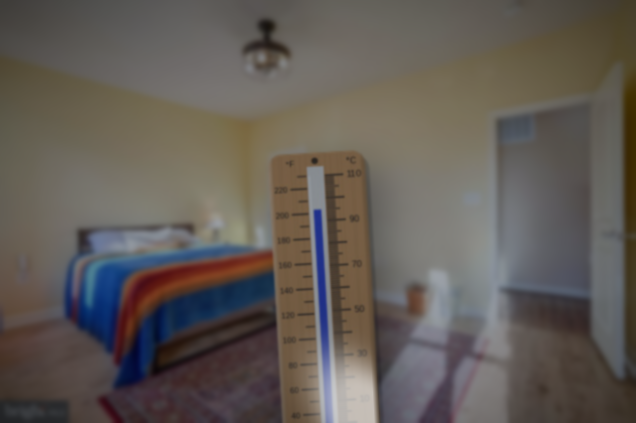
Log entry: 95 °C
